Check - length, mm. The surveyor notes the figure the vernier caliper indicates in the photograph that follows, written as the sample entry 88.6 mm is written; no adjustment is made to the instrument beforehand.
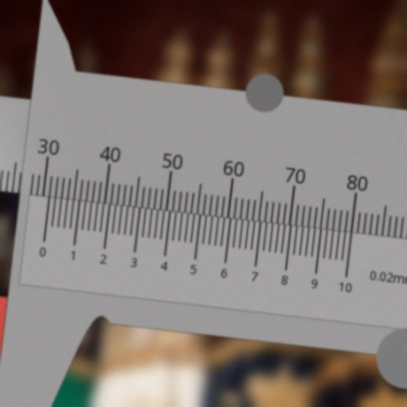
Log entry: 31.0 mm
